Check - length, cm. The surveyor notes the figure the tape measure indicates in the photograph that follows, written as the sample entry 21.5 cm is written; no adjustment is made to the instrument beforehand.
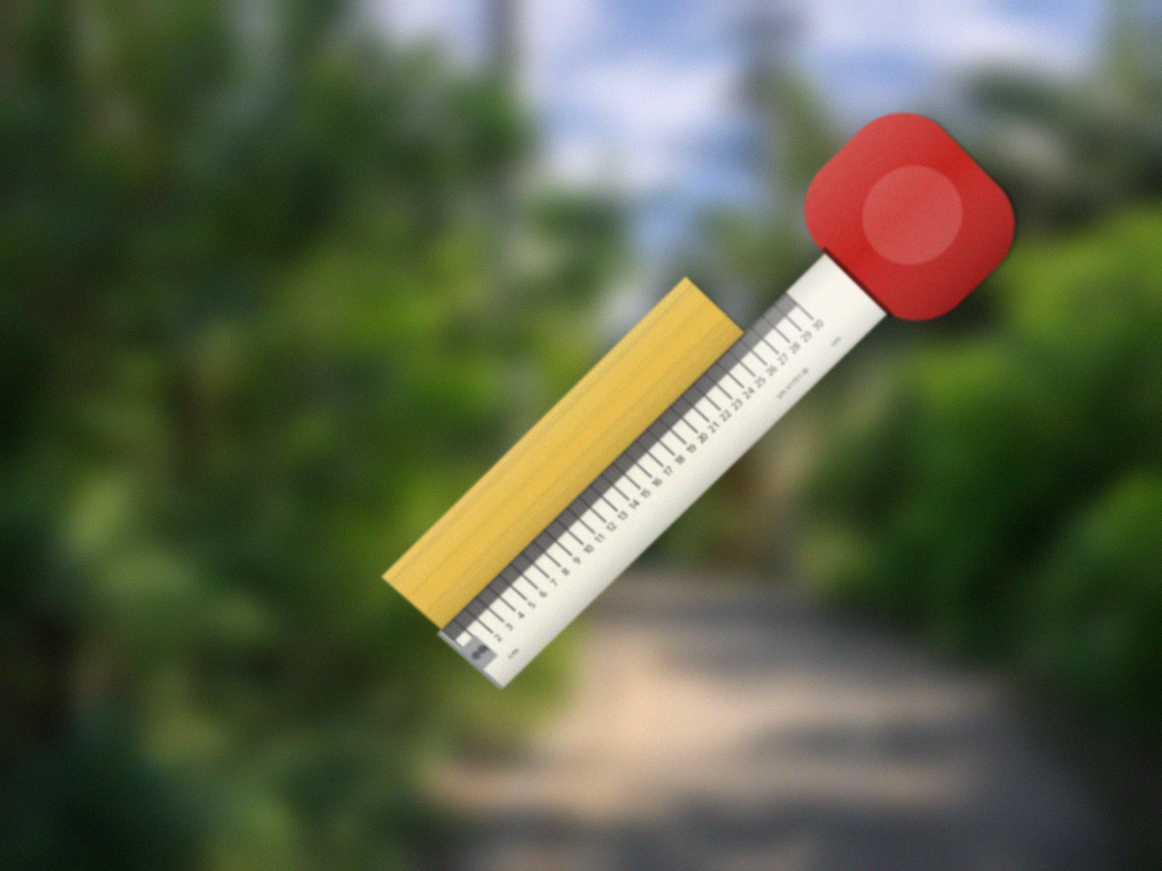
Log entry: 26.5 cm
